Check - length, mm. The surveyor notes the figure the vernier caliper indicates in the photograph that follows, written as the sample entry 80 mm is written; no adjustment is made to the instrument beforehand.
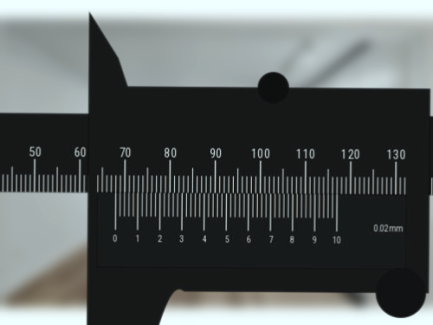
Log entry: 68.0 mm
